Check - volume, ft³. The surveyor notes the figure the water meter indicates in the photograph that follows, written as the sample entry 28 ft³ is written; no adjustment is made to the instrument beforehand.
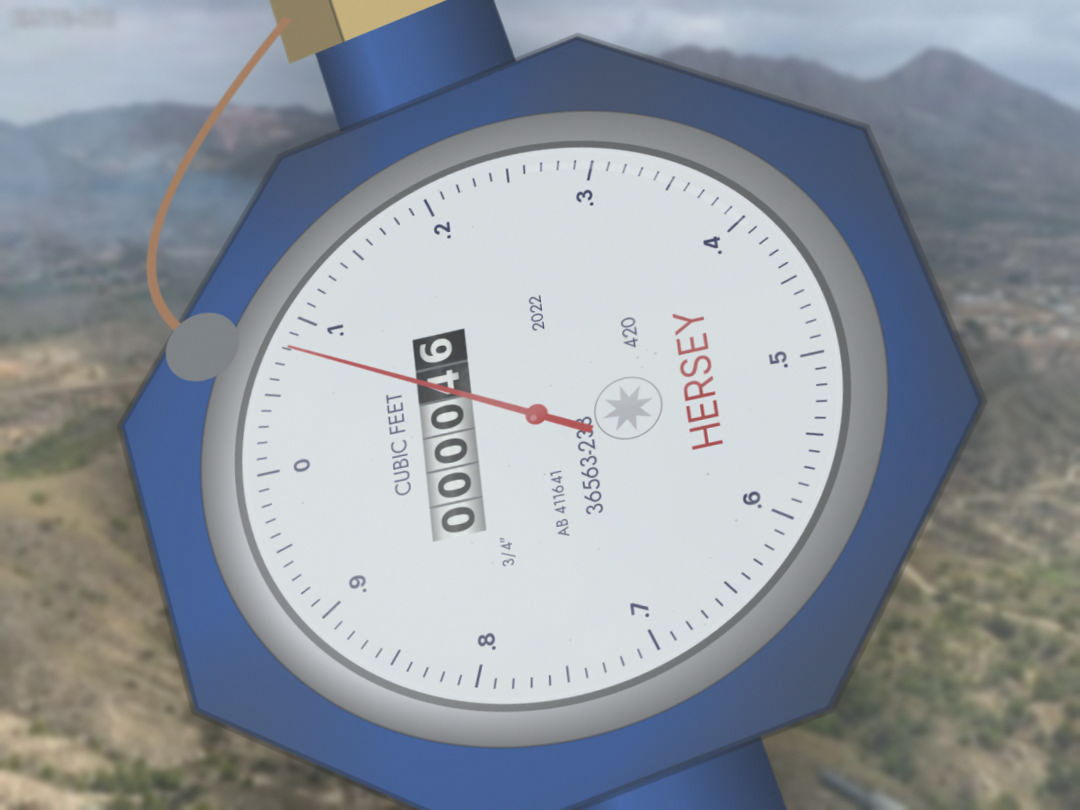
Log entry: 46.08 ft³
